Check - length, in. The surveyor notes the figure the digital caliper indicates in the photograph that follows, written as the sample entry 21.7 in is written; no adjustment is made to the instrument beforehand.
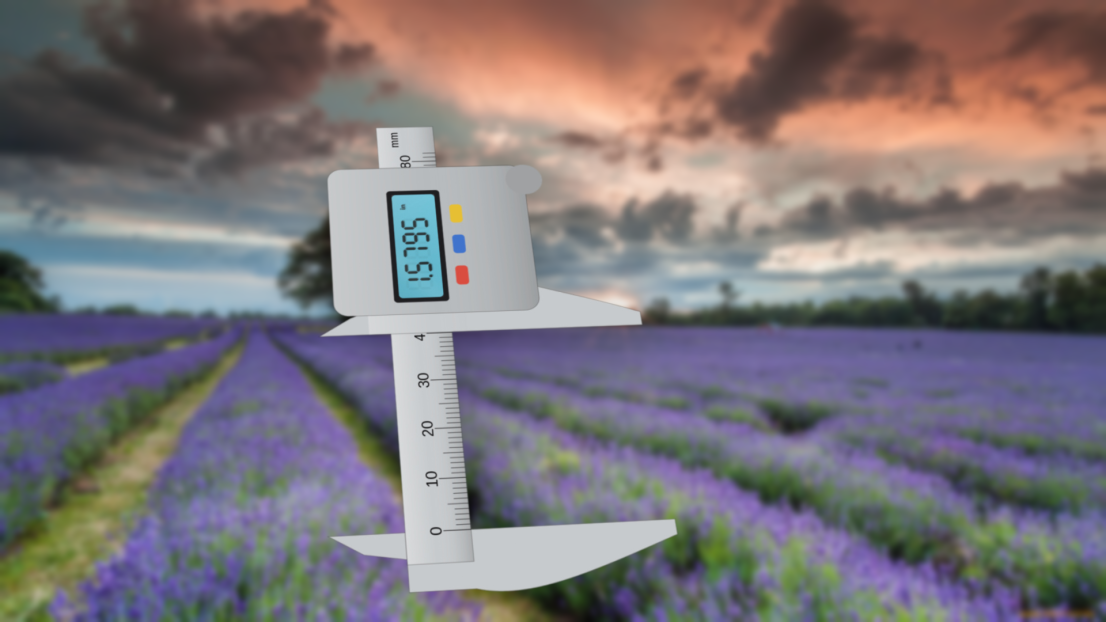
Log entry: 1.5795 in
